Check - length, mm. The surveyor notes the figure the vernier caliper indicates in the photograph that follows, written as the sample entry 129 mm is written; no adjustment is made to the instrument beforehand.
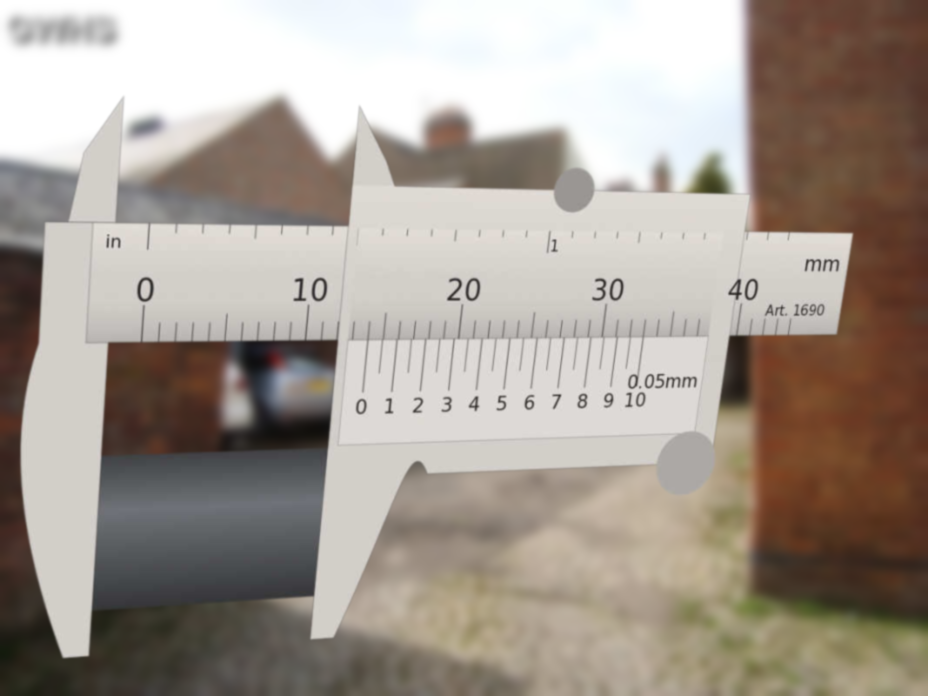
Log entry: 14.0 mm
